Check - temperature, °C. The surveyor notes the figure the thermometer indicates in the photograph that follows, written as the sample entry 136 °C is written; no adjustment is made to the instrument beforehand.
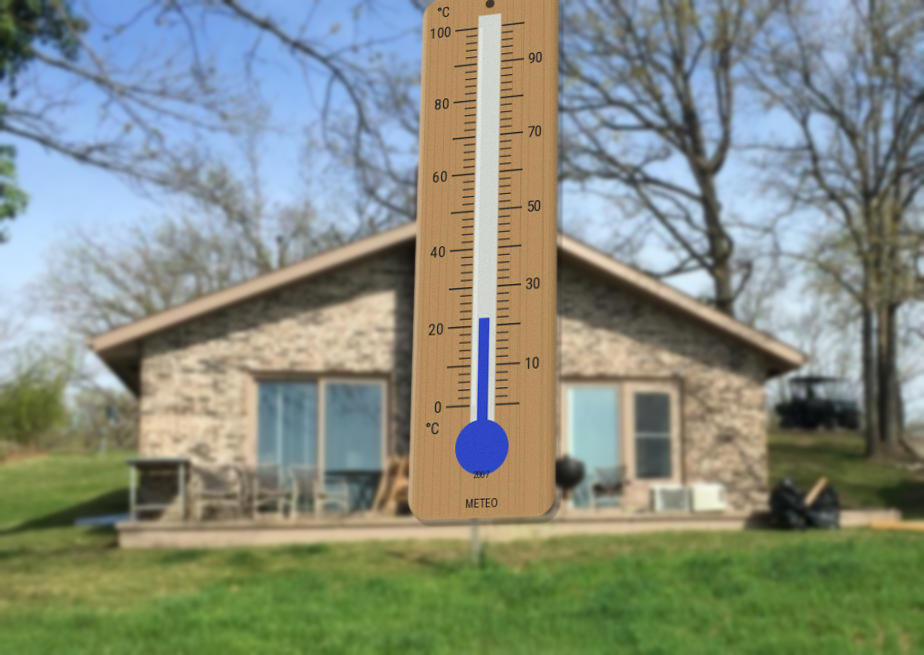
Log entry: 22 °C
